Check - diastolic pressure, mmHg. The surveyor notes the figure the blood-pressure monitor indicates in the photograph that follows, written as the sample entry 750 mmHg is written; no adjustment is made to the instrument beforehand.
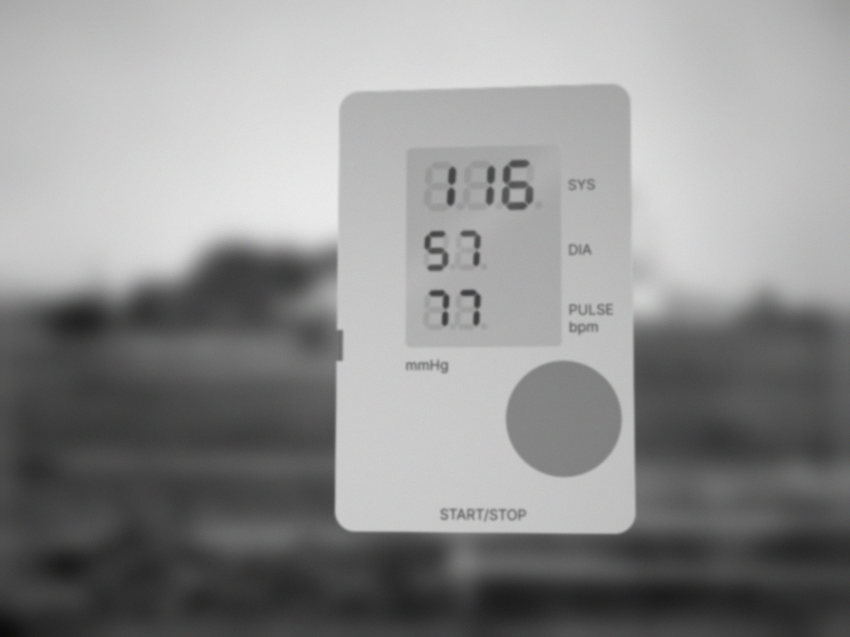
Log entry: 57 mmHg
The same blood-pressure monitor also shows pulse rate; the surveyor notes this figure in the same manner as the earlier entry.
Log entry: 77 bpm
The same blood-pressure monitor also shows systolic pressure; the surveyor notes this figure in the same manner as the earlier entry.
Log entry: 116 mmHg
